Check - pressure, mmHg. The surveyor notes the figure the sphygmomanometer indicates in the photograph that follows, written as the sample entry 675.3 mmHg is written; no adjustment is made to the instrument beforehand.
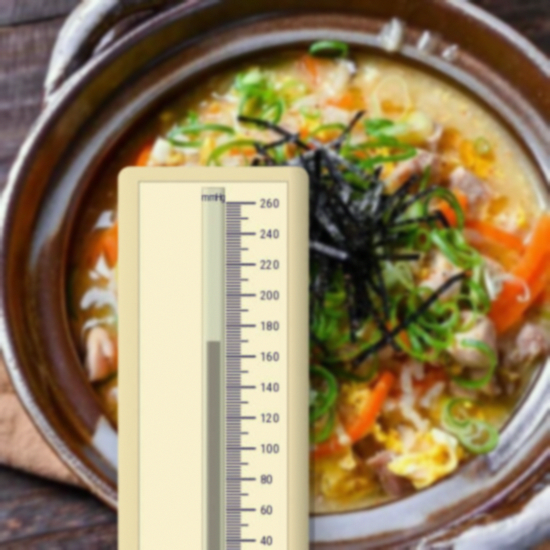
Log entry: 170 mmHg
